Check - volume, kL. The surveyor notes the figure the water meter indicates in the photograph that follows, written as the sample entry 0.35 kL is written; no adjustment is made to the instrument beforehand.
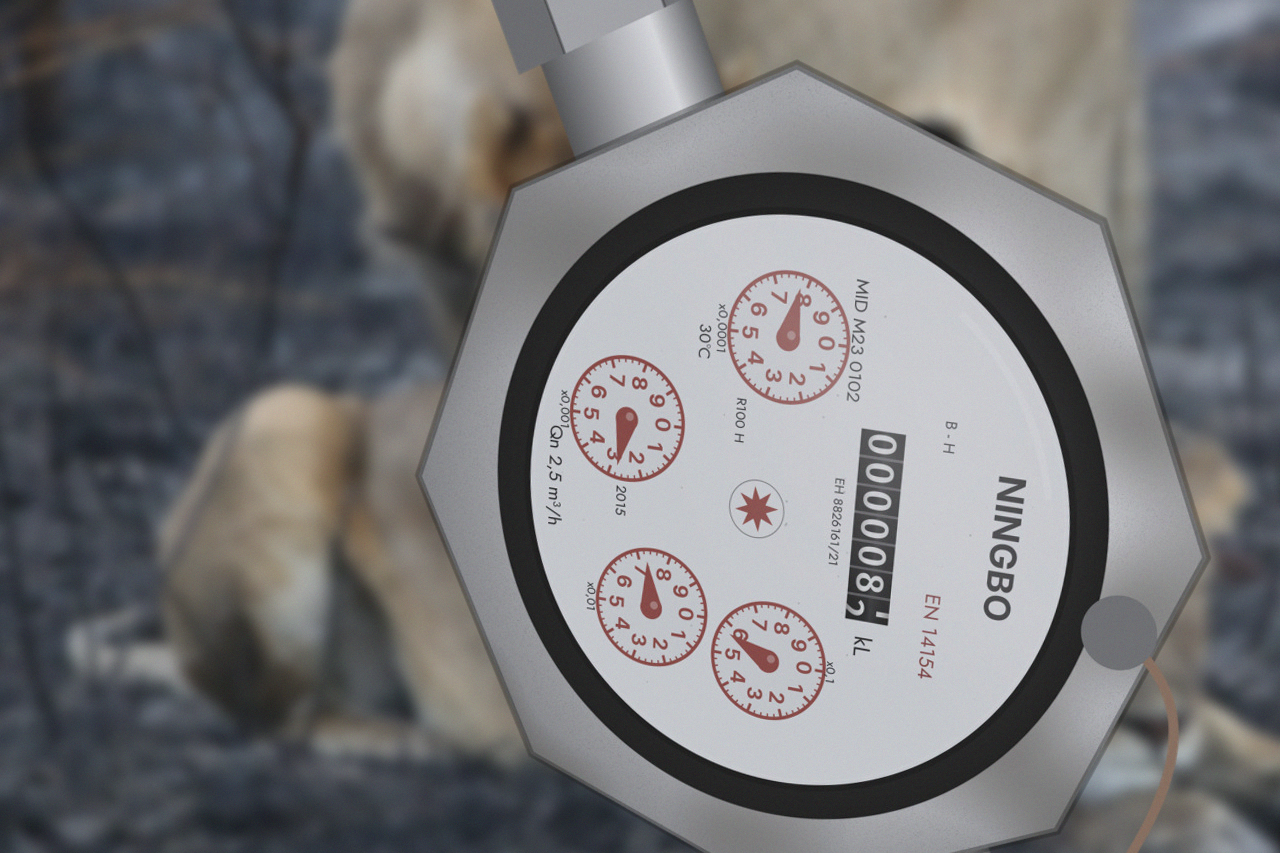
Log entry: 81.5727 kL
